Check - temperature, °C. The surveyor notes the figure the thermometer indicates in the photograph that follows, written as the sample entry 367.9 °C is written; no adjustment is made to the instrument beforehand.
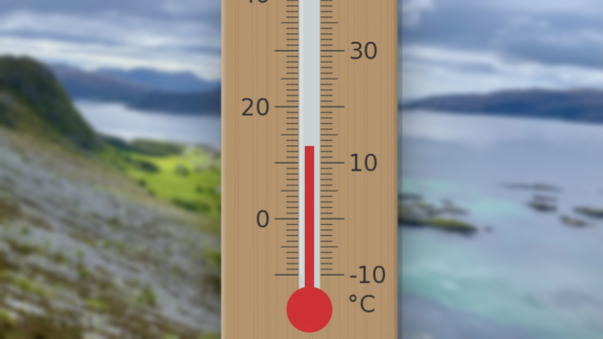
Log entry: 13 °C
